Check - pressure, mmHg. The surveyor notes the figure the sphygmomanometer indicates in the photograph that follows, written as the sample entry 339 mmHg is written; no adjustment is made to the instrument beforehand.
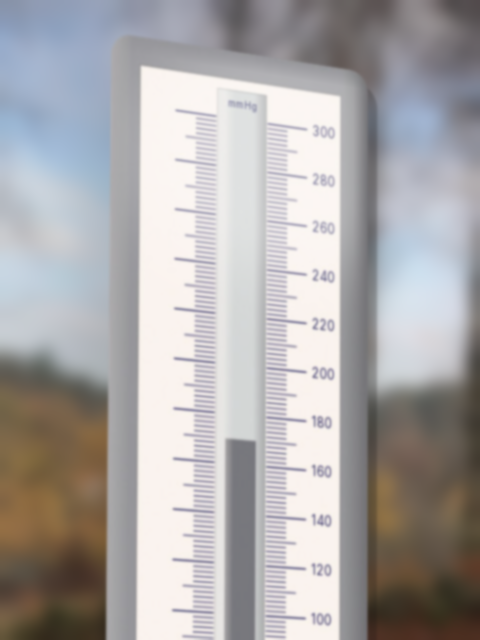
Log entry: 170 mmHg
